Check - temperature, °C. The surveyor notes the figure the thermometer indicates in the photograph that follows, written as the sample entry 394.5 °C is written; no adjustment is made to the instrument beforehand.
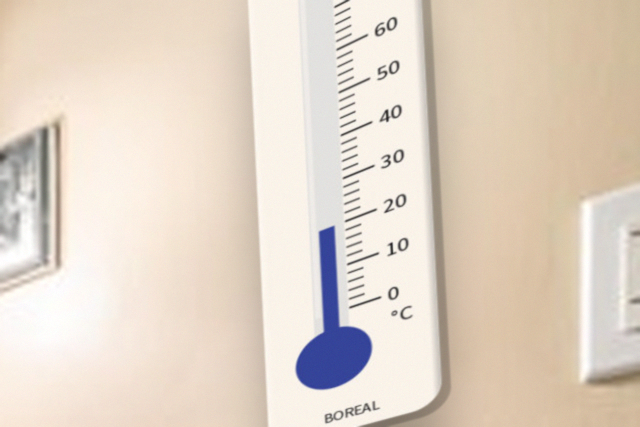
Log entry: 20 °C
